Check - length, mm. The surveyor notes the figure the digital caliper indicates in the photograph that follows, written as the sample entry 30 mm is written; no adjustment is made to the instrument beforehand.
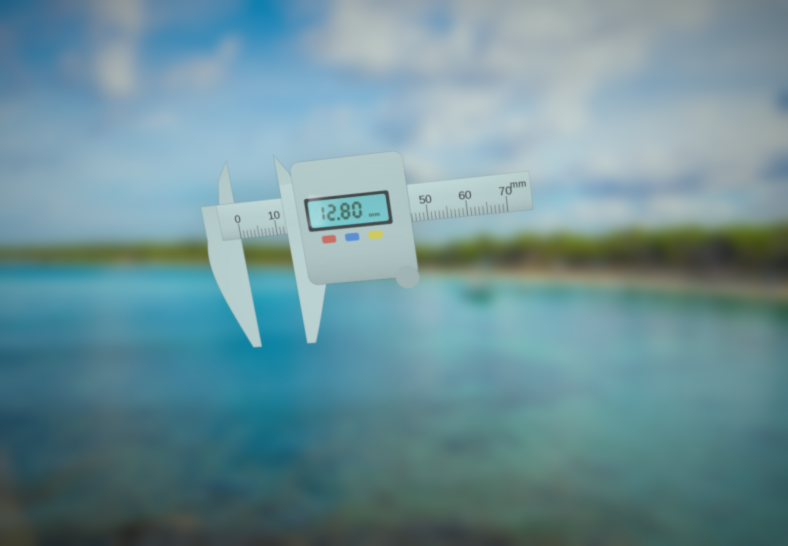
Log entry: 12.80 mm
